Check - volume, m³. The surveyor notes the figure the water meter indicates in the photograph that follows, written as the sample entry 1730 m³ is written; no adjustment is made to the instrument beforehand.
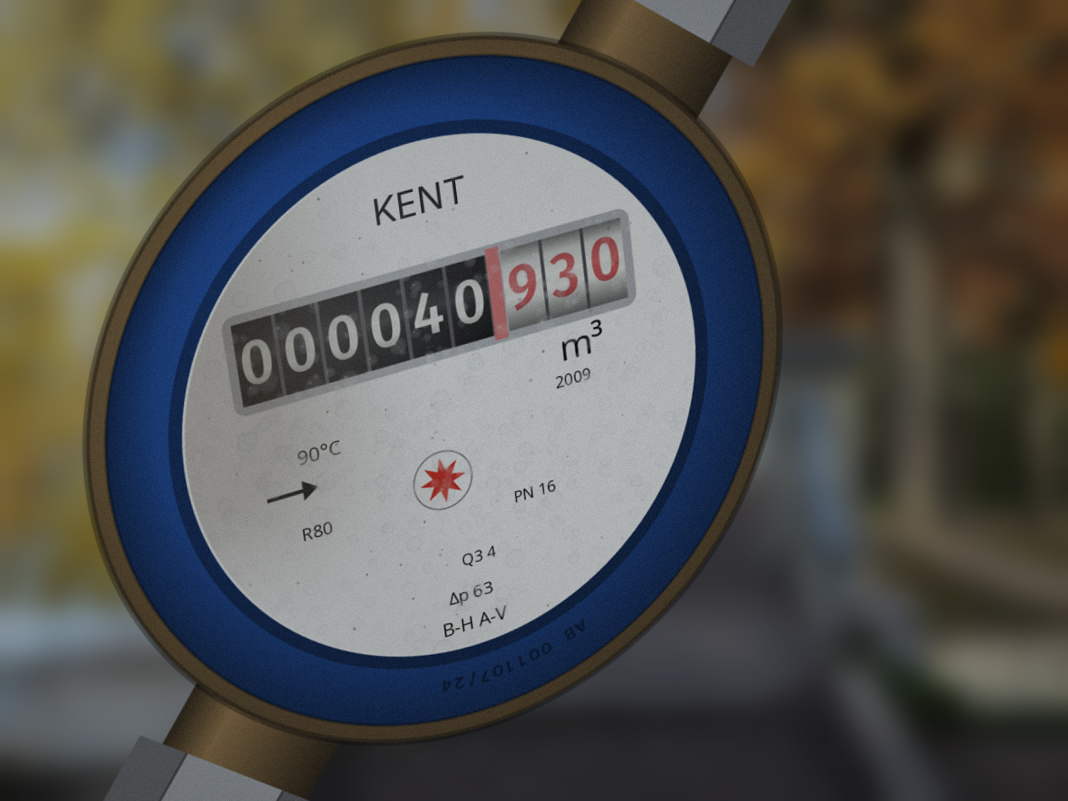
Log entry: 40.930 m³
